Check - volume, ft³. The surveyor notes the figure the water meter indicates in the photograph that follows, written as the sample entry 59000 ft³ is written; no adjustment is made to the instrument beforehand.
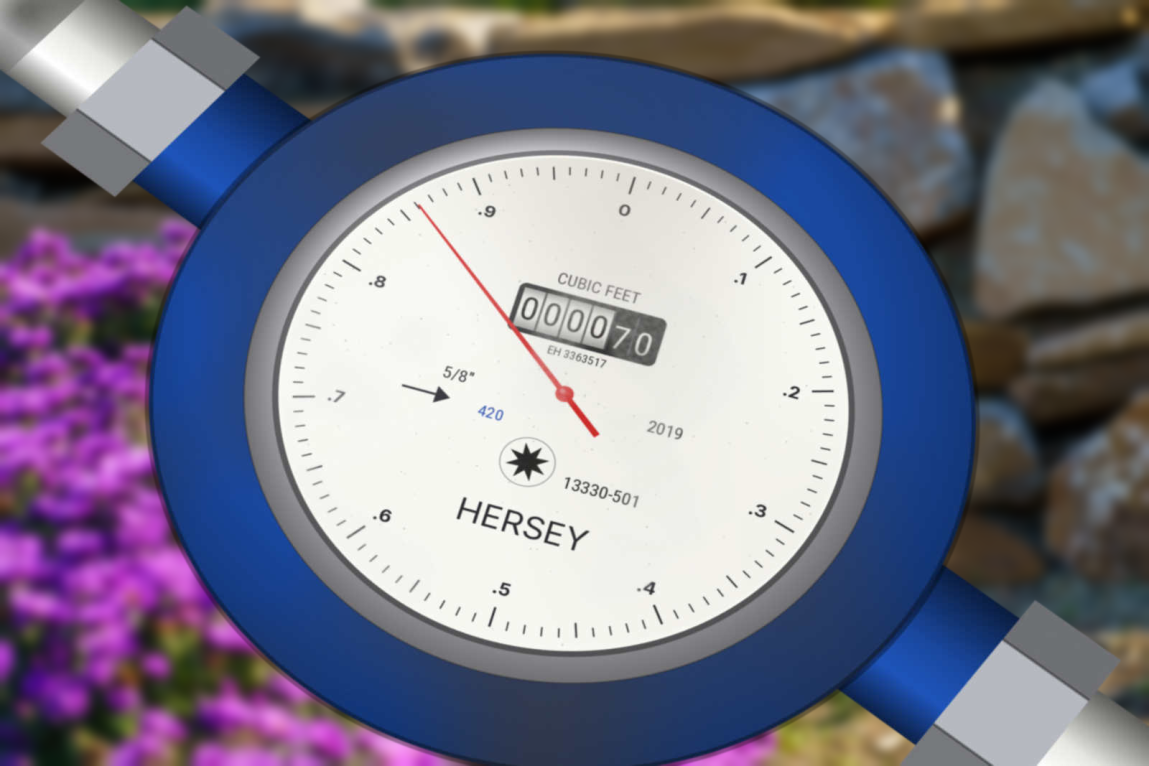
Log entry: 69.86 ft³
